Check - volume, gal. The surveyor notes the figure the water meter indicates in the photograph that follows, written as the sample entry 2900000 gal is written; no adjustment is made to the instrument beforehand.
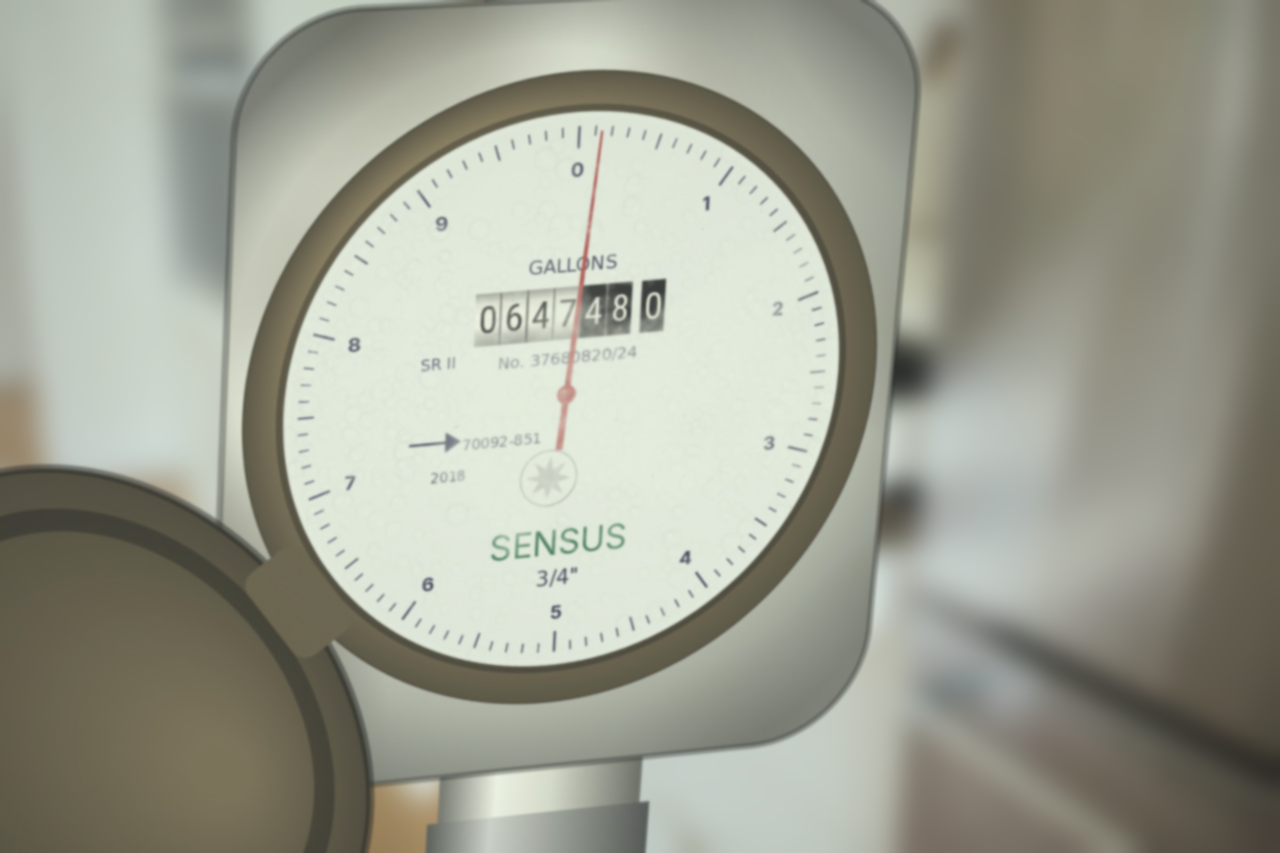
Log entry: 647480.1 gal
